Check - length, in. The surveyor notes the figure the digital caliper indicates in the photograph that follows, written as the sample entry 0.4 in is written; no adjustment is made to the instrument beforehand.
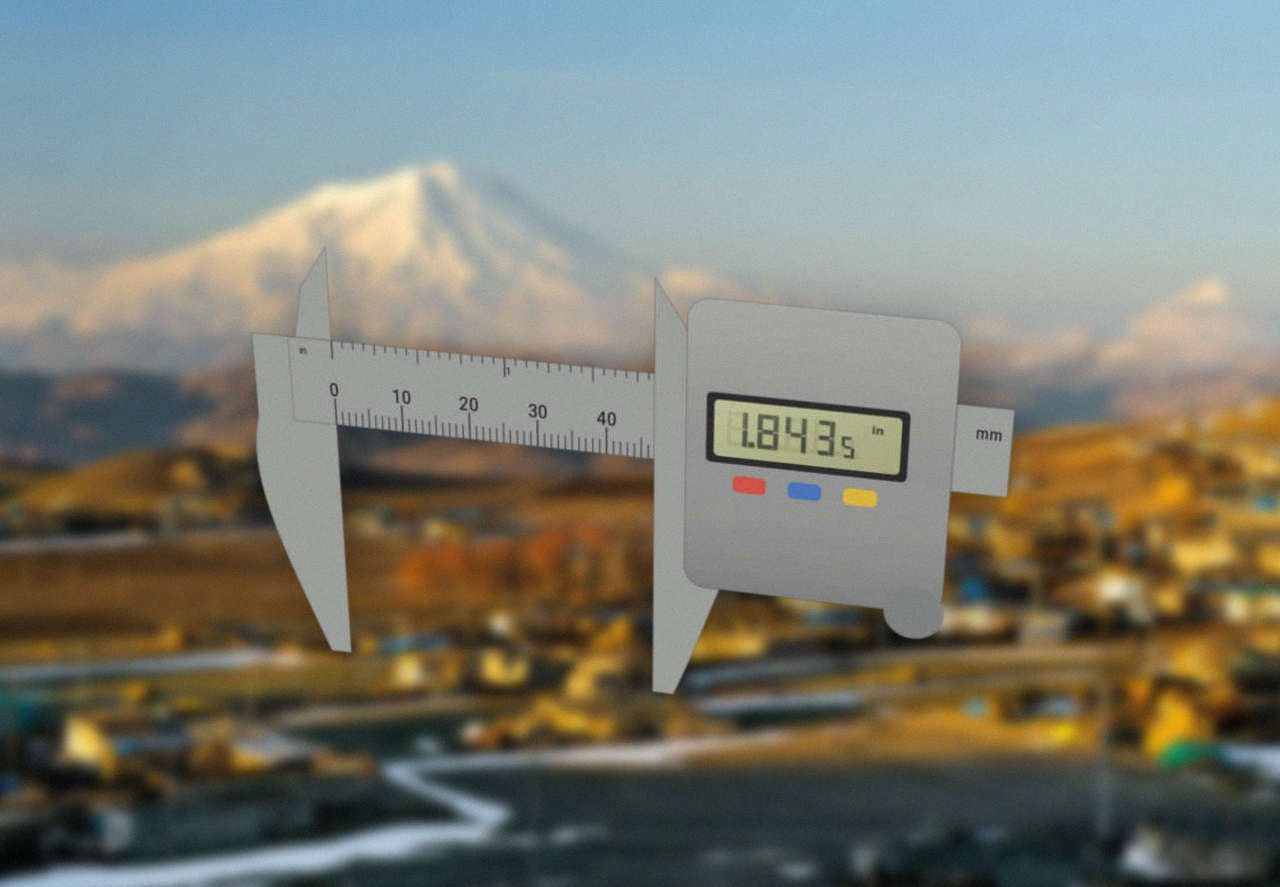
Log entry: 1.8435 in
